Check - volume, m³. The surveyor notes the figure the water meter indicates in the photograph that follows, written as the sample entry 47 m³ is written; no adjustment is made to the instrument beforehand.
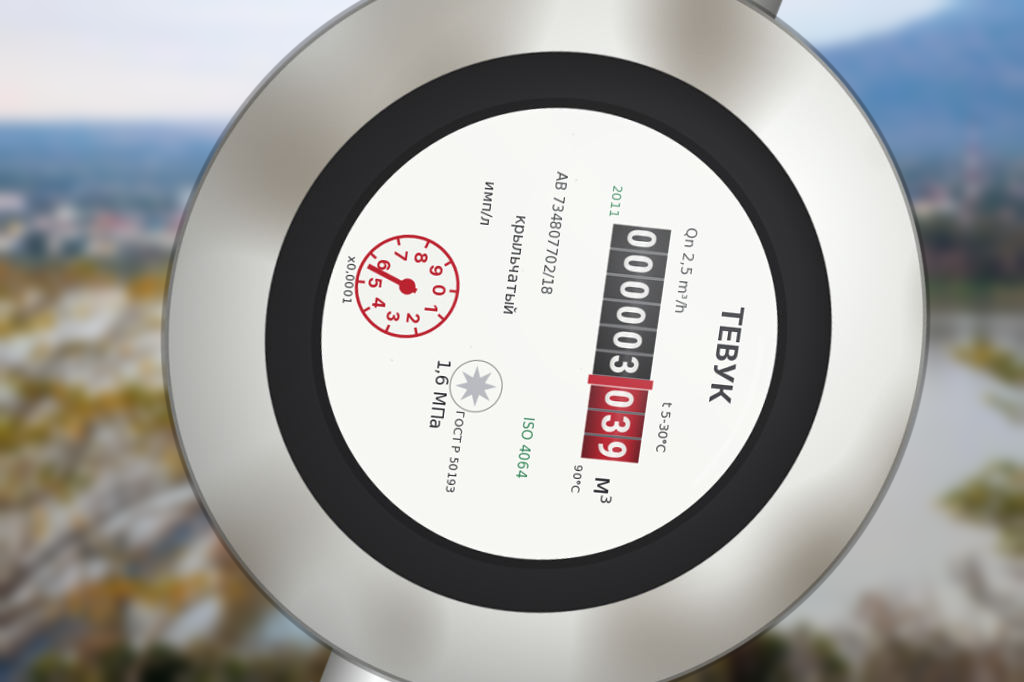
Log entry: 3.0395 m³
